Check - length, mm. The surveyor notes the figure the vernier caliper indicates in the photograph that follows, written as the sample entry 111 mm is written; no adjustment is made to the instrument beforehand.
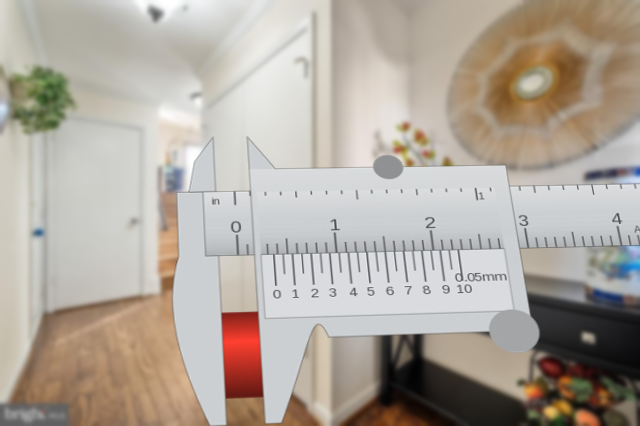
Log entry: 3.6 mm
